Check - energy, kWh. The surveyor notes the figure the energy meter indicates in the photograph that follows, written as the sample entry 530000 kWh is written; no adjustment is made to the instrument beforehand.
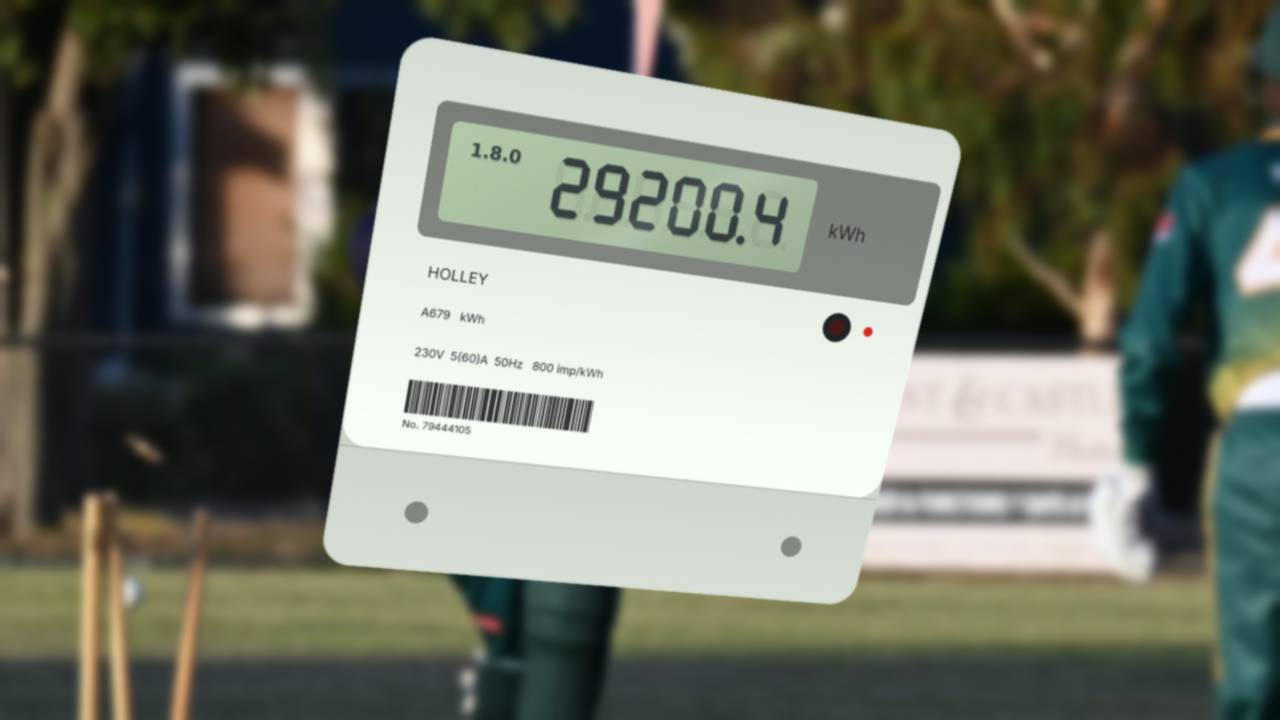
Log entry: 29200.4 kWh
